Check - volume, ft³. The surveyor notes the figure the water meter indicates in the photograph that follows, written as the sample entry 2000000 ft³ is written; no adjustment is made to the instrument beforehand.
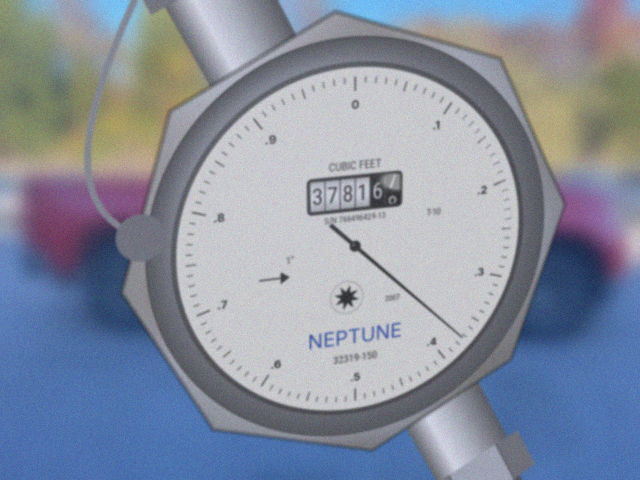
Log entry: 378167.37 ft³
